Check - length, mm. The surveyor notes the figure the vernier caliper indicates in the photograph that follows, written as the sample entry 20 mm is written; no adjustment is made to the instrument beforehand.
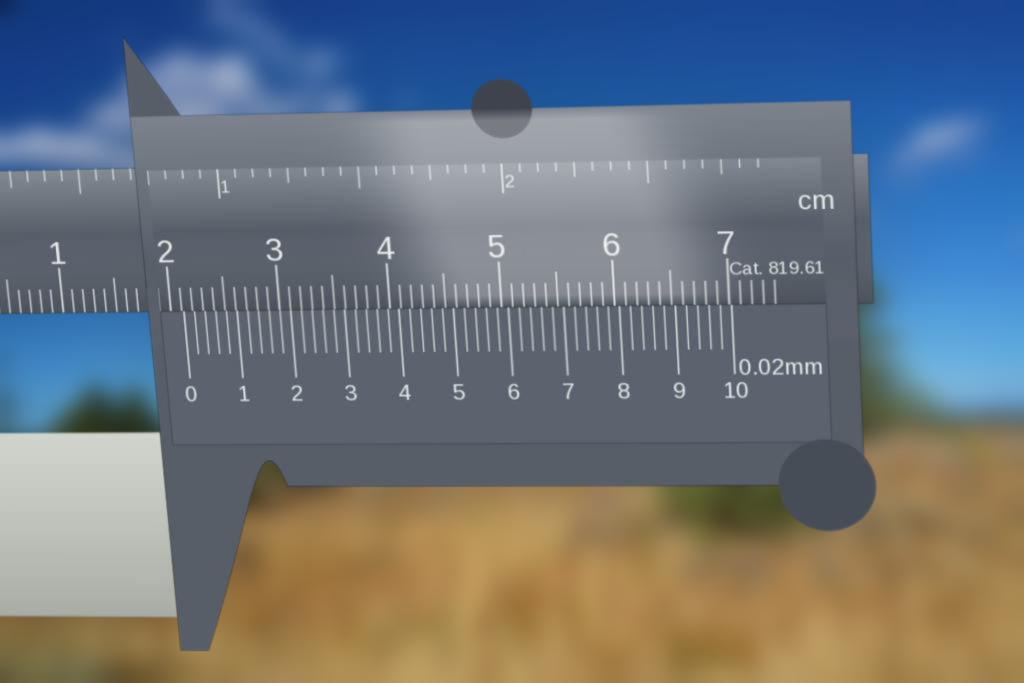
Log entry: 21.2 mm
